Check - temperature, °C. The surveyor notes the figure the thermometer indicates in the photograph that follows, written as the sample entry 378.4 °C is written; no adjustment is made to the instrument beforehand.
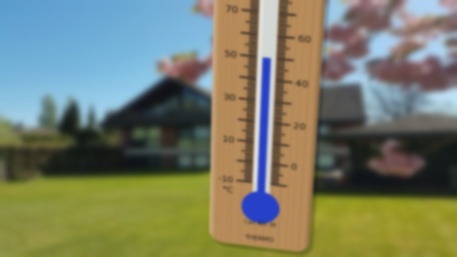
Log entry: 50 °C
